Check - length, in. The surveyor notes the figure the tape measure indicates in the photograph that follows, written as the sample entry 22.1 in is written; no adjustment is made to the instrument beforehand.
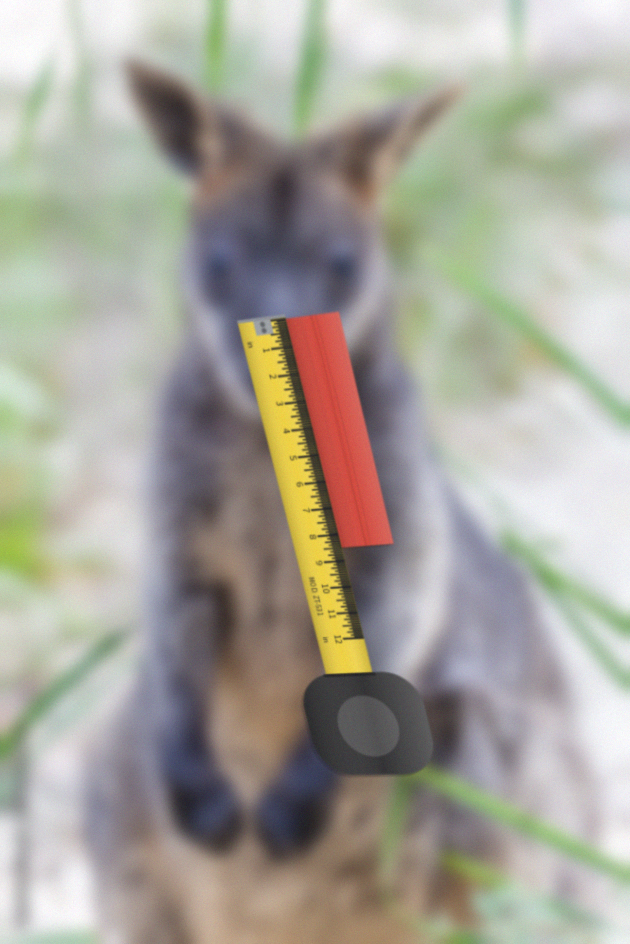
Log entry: 8.5 in
